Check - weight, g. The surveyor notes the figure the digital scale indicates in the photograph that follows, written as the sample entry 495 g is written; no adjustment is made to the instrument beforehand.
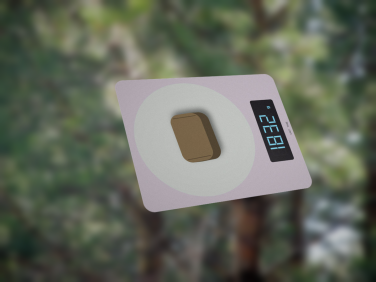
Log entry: 1832 g
